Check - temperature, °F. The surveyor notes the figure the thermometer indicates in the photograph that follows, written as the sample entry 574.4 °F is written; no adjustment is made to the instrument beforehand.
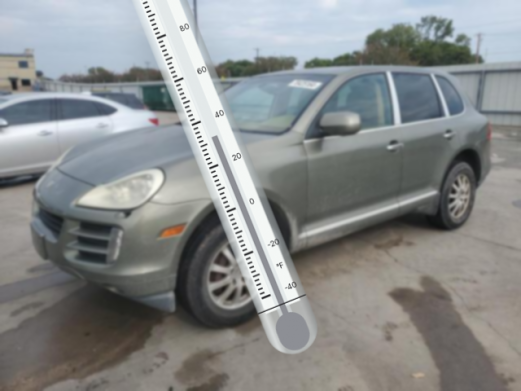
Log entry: 32 °F
